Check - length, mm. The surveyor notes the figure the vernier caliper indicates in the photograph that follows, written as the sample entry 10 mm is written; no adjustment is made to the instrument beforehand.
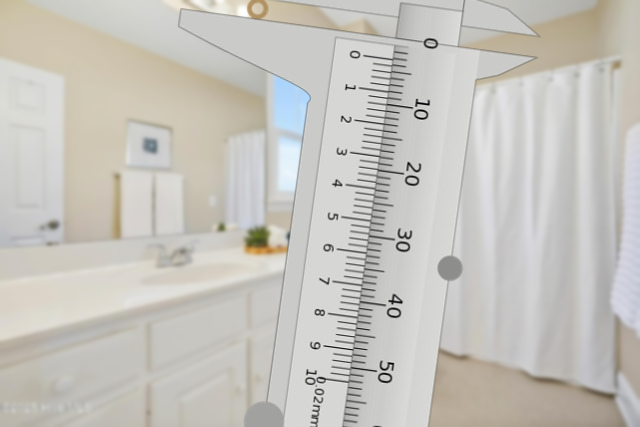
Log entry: 3.2 mm
